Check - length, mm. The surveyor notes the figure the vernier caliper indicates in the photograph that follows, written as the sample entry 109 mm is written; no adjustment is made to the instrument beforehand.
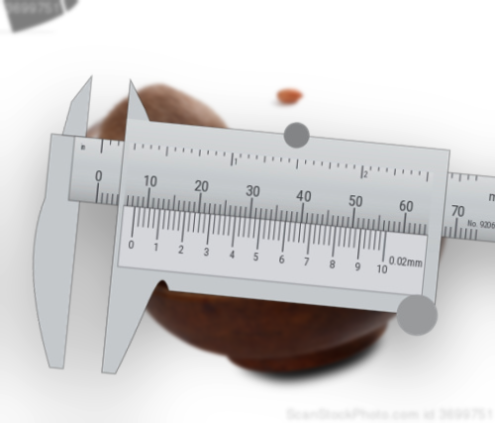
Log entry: 7.5 mm
